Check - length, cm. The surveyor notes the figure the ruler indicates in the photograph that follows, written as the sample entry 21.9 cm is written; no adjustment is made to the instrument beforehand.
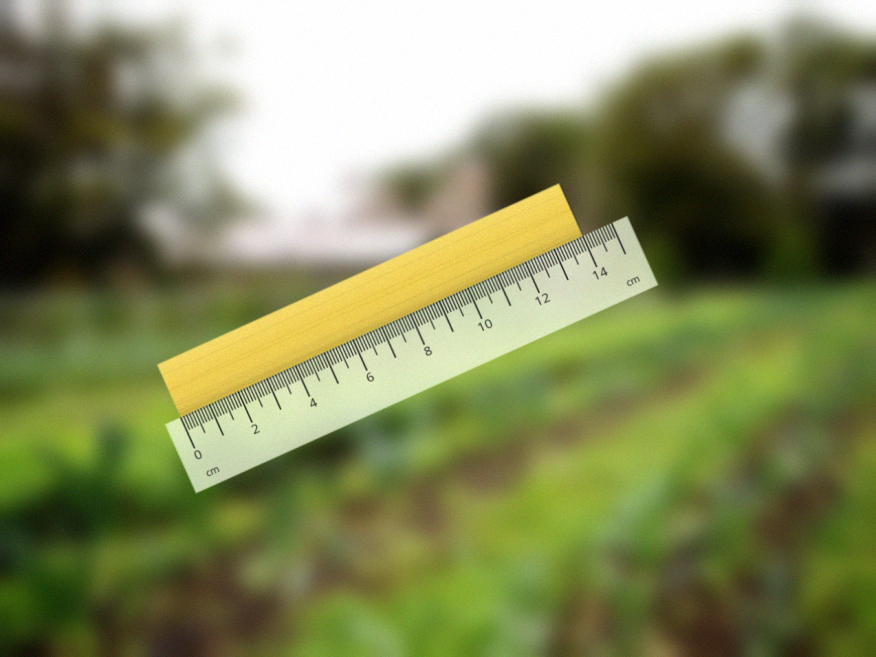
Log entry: 14 cm
